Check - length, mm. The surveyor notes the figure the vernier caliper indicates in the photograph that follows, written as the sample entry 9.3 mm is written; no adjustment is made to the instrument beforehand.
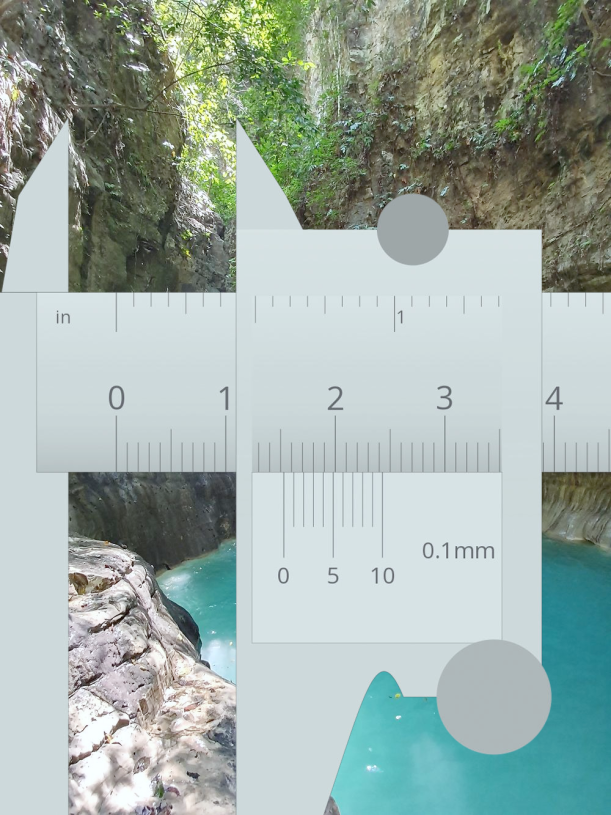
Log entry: 15.3 mm
